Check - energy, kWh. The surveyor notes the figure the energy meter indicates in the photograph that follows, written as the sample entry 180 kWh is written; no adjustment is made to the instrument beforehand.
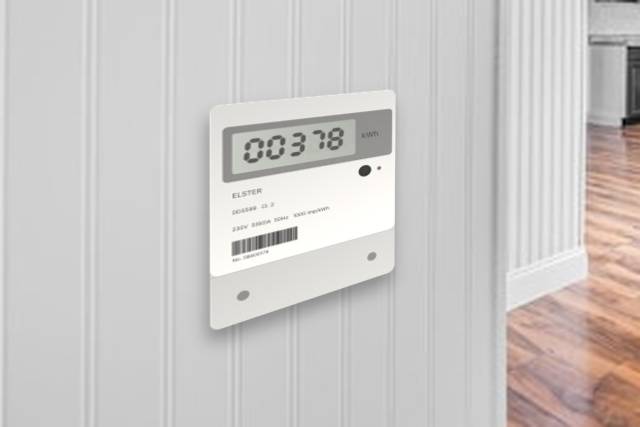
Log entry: 378 kWh
